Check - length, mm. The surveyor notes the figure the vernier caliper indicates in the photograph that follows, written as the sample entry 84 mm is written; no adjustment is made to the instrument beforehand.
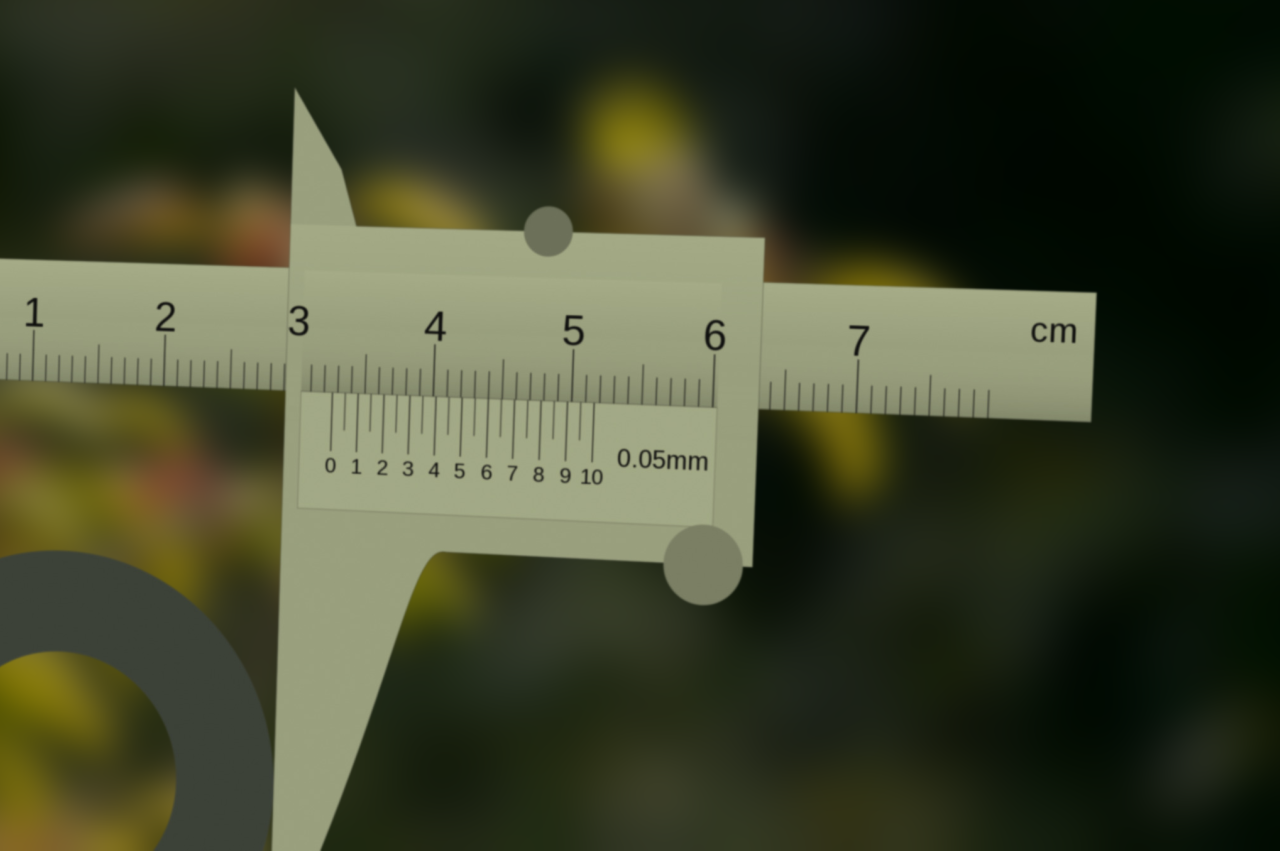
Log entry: 32.6 mm
